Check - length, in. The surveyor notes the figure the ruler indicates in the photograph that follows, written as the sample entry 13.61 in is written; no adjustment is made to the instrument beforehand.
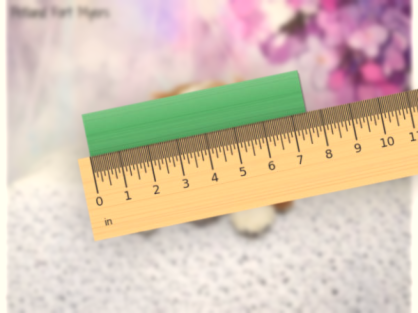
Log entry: 7.5 in
